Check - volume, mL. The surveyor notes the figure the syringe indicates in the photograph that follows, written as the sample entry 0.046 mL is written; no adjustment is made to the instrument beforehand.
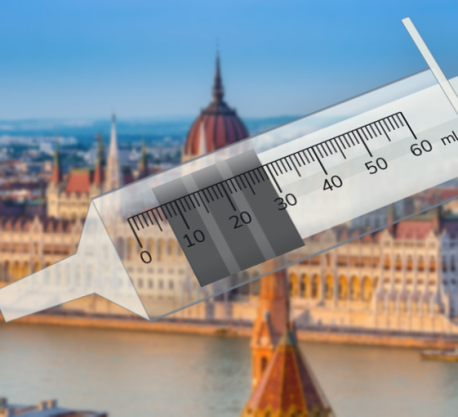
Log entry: 7 mL
